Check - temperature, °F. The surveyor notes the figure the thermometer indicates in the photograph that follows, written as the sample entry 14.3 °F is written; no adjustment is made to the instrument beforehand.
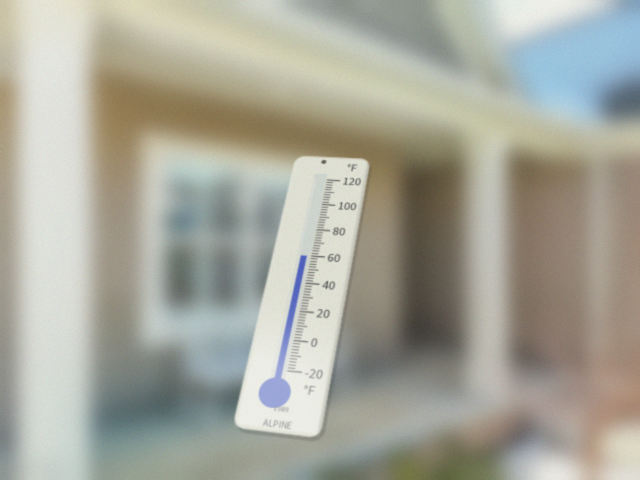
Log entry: 60 °F
